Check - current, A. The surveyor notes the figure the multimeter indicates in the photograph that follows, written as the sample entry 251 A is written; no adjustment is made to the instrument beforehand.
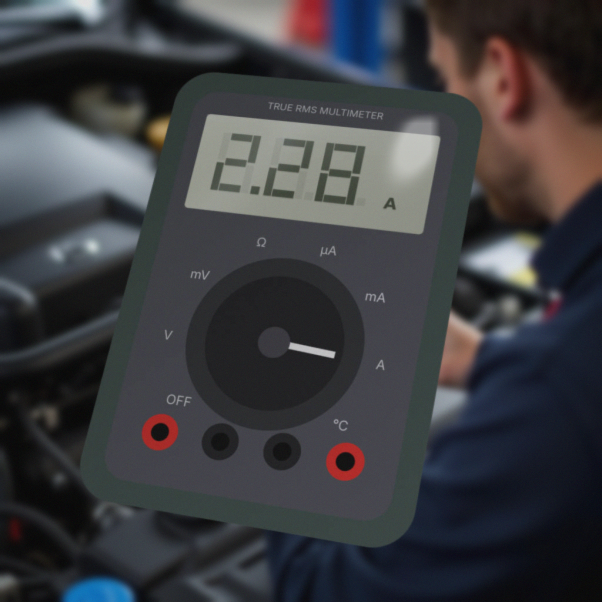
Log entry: 2.28 A
